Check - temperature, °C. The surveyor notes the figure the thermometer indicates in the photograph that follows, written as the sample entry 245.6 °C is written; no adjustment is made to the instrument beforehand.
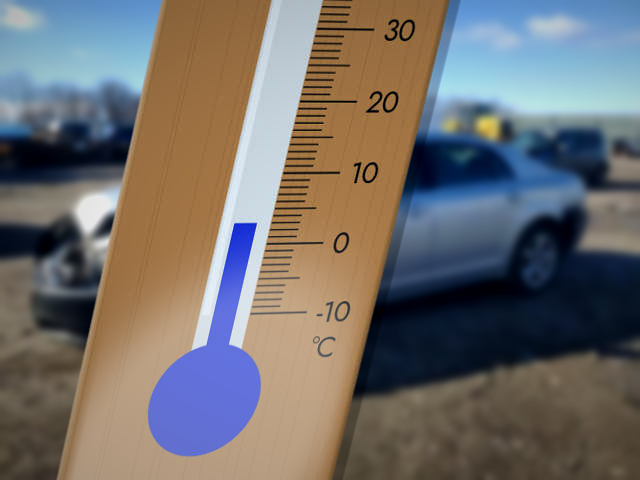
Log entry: 3 °C
